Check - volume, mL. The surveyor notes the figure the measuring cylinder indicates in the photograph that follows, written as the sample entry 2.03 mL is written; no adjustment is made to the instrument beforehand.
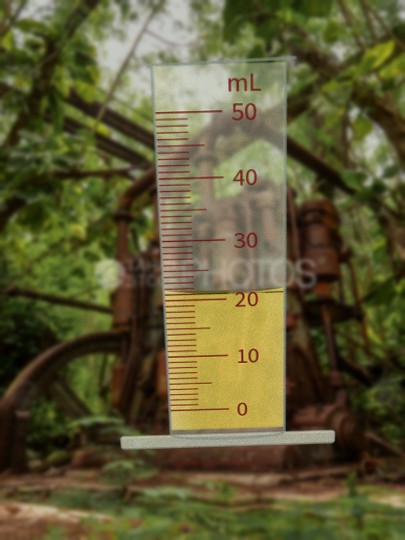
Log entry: 21 mL
